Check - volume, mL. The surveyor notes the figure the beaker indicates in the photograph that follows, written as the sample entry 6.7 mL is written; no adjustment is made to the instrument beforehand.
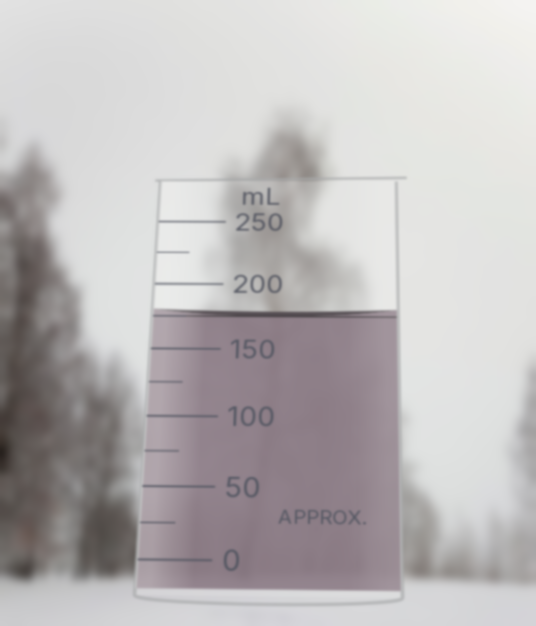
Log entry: 175 mL
